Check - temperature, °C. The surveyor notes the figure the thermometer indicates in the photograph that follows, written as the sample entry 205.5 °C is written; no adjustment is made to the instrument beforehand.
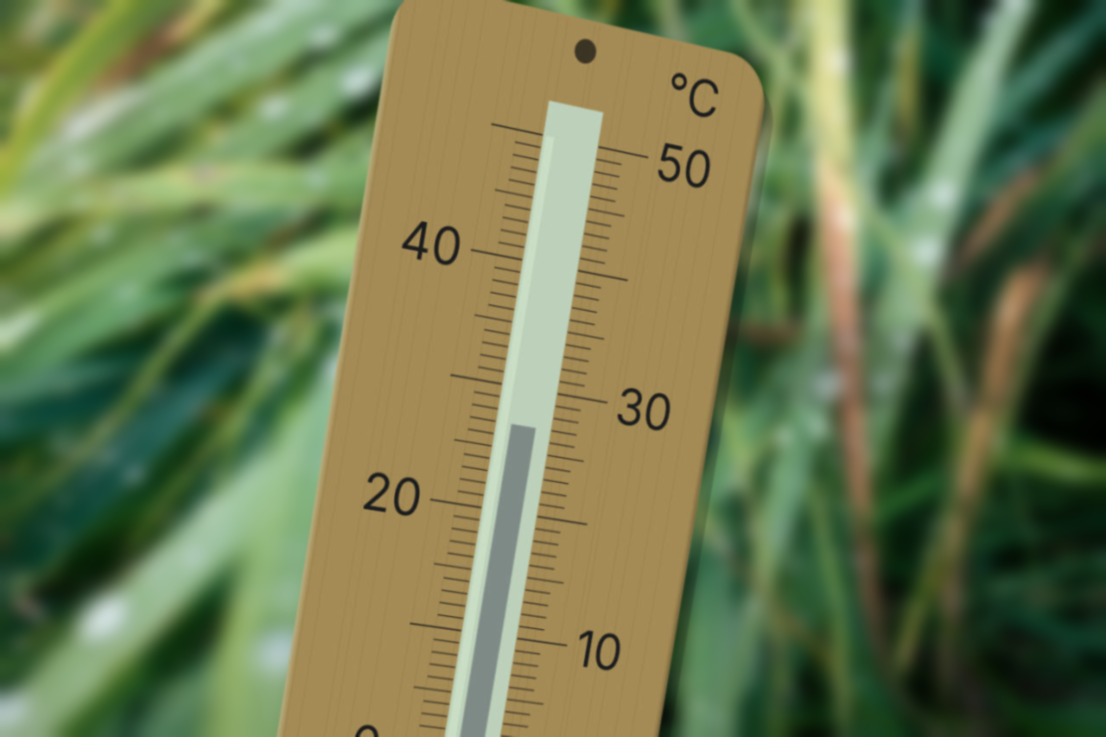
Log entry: 27 °C
